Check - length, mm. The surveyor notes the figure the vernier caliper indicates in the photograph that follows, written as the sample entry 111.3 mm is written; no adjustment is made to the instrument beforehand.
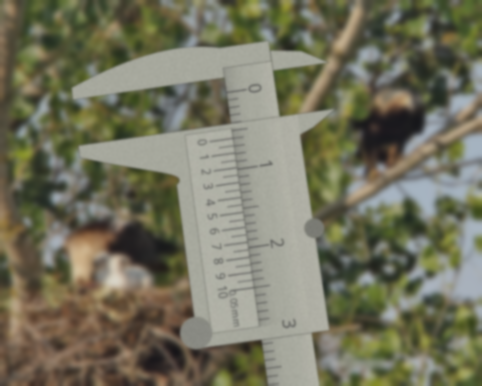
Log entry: 6.0 mm
